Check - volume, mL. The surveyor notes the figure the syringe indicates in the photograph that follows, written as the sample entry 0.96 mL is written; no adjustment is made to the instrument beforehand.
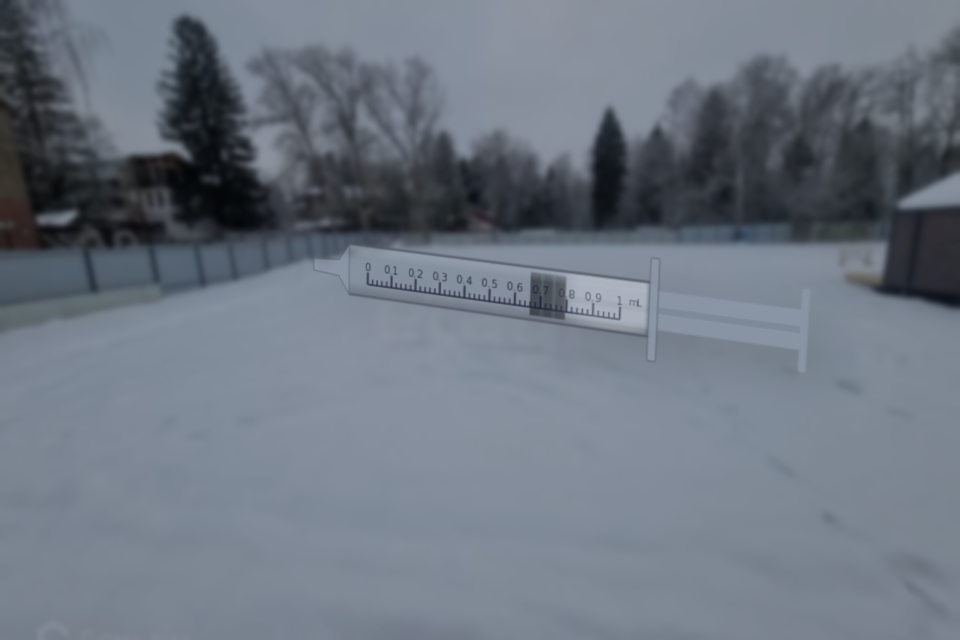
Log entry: 0.66 mL
